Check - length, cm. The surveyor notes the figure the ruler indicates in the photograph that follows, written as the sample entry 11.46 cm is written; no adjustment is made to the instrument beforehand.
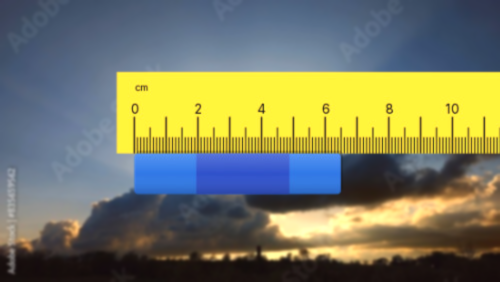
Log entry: 6.5 cm
